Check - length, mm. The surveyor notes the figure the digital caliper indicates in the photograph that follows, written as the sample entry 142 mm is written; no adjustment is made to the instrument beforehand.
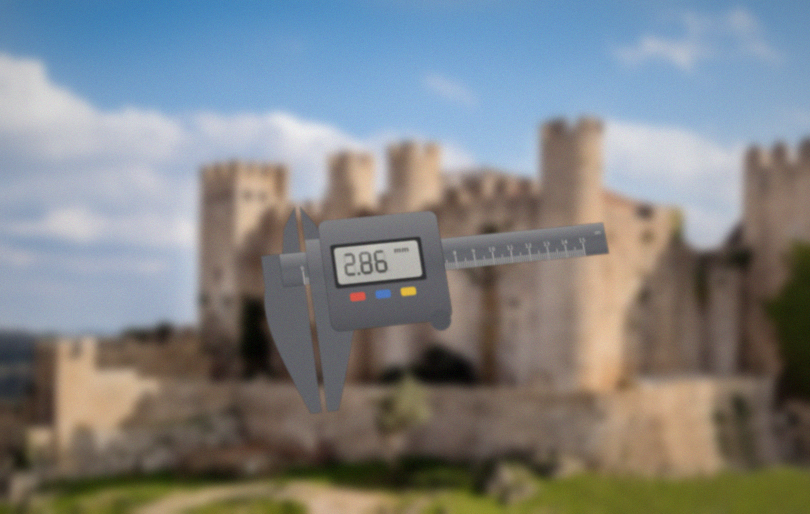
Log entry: 2.86 mm
